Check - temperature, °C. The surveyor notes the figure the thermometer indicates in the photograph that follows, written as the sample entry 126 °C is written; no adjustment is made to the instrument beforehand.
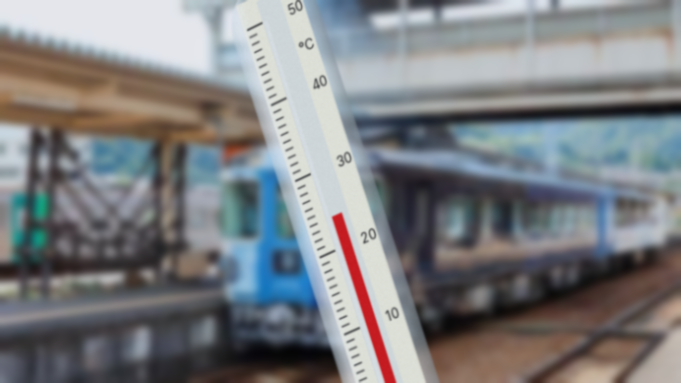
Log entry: 24 °C
